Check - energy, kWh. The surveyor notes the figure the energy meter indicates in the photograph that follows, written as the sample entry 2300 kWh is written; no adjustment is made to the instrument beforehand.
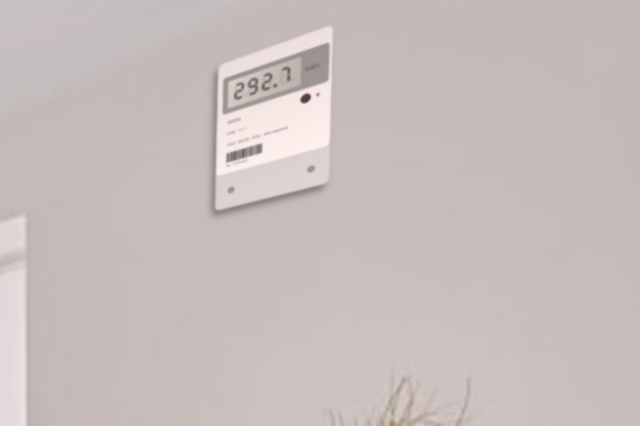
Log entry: 292.7 kWh
